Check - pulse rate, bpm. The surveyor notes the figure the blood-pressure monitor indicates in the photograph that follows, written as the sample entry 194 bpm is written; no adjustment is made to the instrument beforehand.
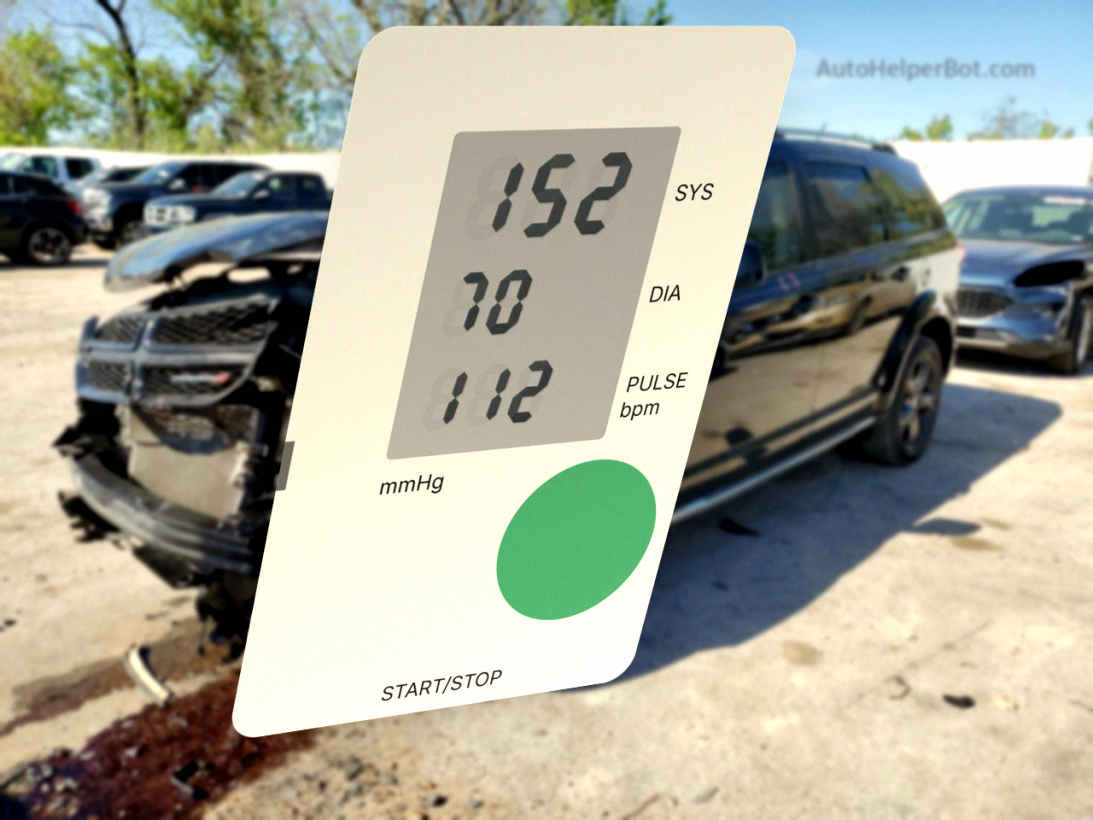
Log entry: 112 bpm
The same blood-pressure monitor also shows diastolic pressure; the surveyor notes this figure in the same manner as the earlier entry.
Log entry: 70 mmHg
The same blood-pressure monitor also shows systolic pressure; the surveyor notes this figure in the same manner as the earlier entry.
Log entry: 152 mmHg
